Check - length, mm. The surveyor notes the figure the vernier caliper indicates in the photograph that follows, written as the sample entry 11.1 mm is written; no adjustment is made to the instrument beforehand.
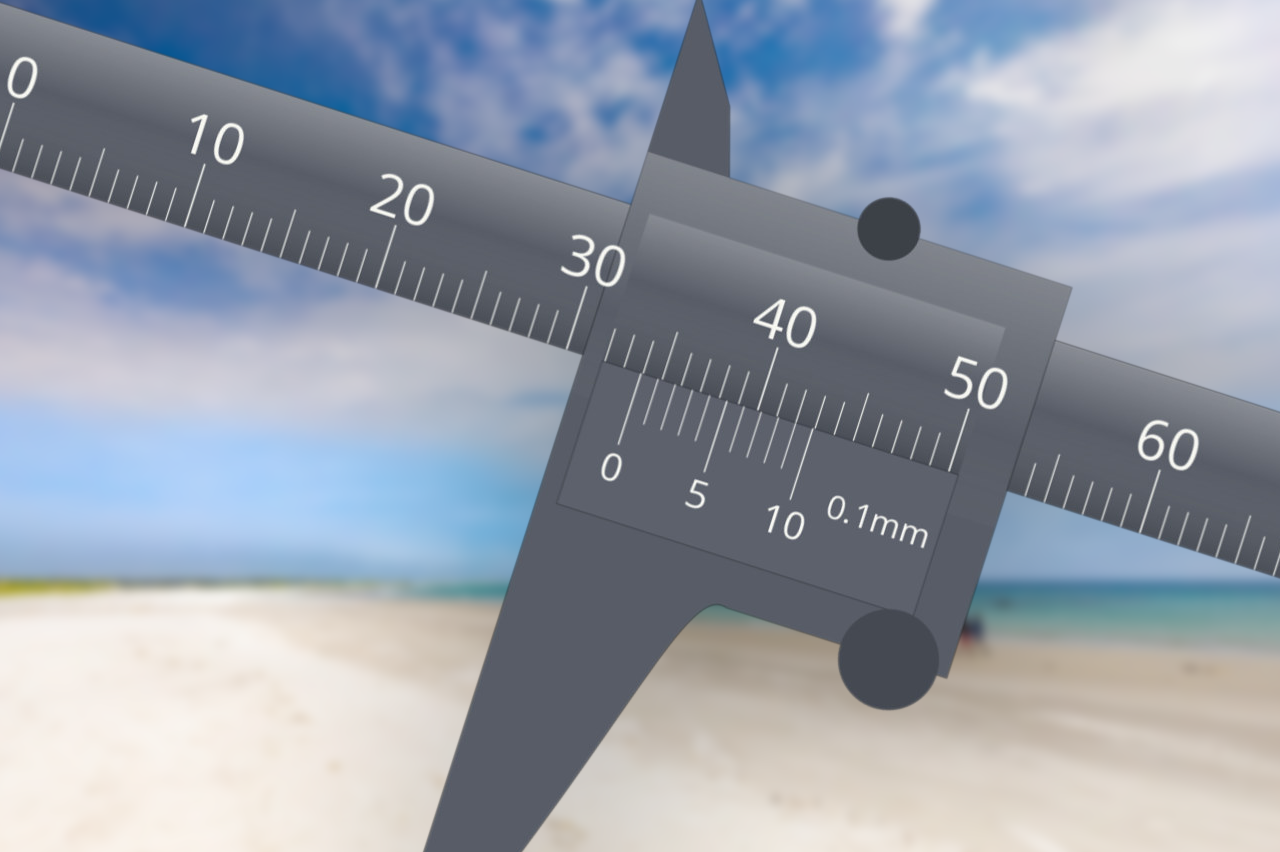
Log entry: 33.9 mm
